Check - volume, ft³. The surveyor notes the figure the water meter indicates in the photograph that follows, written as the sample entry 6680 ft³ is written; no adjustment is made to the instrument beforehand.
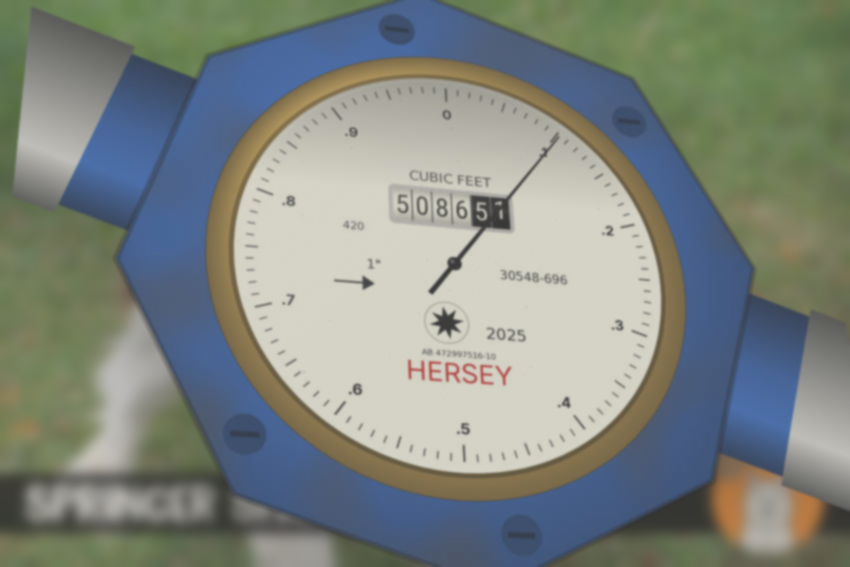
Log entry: 508651.10 ft³
